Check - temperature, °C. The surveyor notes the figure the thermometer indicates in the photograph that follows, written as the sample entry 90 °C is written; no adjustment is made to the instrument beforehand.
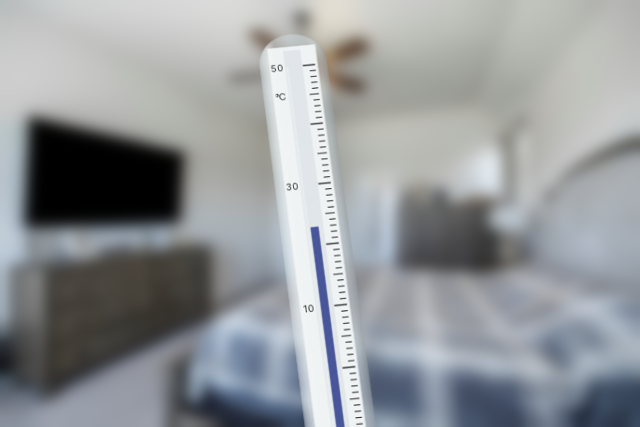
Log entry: 23 °C
